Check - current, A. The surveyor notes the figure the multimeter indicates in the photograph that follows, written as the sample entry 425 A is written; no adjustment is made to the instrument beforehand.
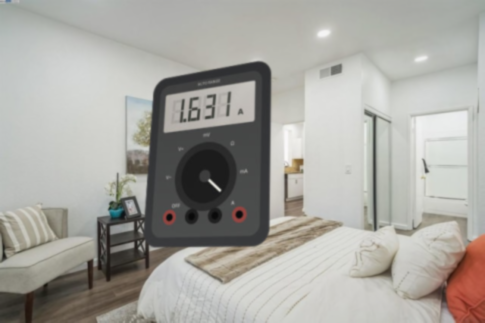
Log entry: 1.631 A
